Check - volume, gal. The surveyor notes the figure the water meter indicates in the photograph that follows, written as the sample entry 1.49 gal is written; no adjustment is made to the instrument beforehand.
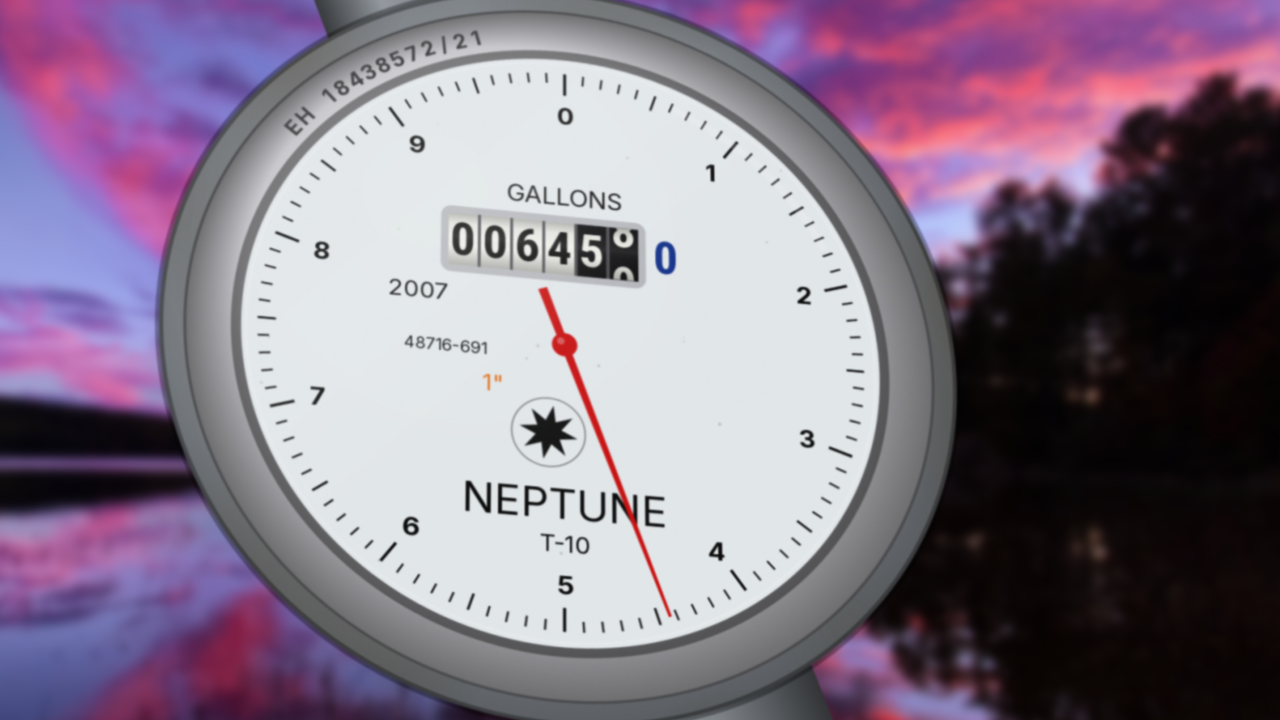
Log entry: 64584.4 gal
